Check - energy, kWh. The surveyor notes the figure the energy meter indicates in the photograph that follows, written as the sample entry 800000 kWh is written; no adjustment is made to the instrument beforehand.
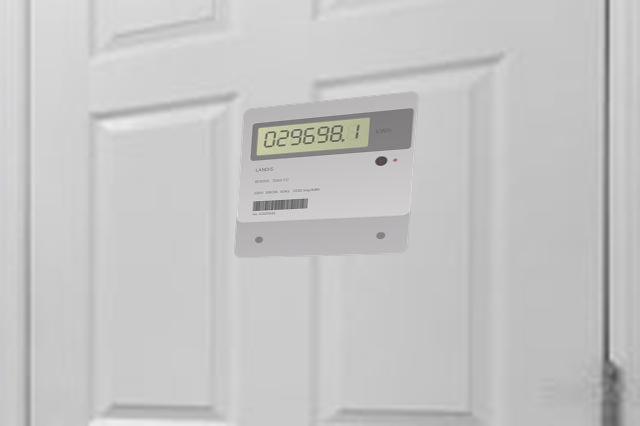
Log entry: 29698.1 kWh
